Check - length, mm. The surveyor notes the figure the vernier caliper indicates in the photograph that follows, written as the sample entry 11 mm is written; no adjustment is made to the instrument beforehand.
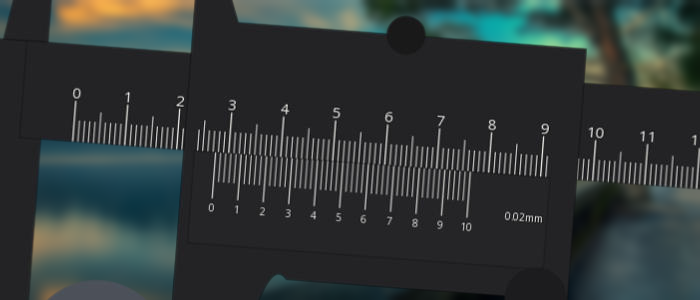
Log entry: 27.5 mm
